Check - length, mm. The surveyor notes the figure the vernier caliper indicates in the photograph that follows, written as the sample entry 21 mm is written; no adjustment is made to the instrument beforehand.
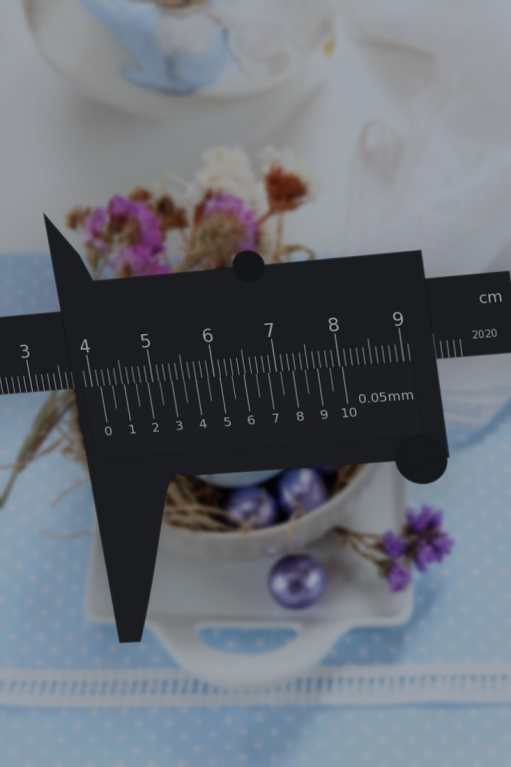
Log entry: 41.4 mm
